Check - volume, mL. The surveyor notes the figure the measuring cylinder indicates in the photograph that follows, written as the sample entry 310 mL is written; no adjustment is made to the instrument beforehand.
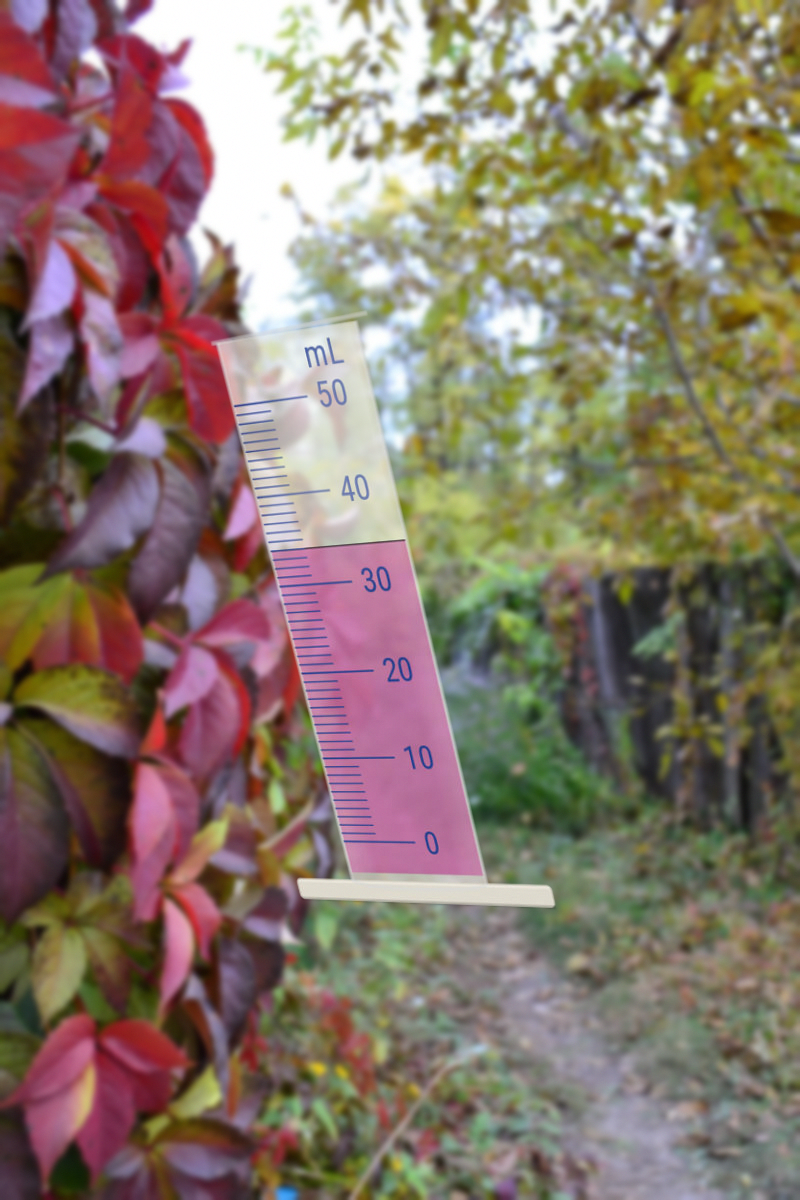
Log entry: 34 mL
